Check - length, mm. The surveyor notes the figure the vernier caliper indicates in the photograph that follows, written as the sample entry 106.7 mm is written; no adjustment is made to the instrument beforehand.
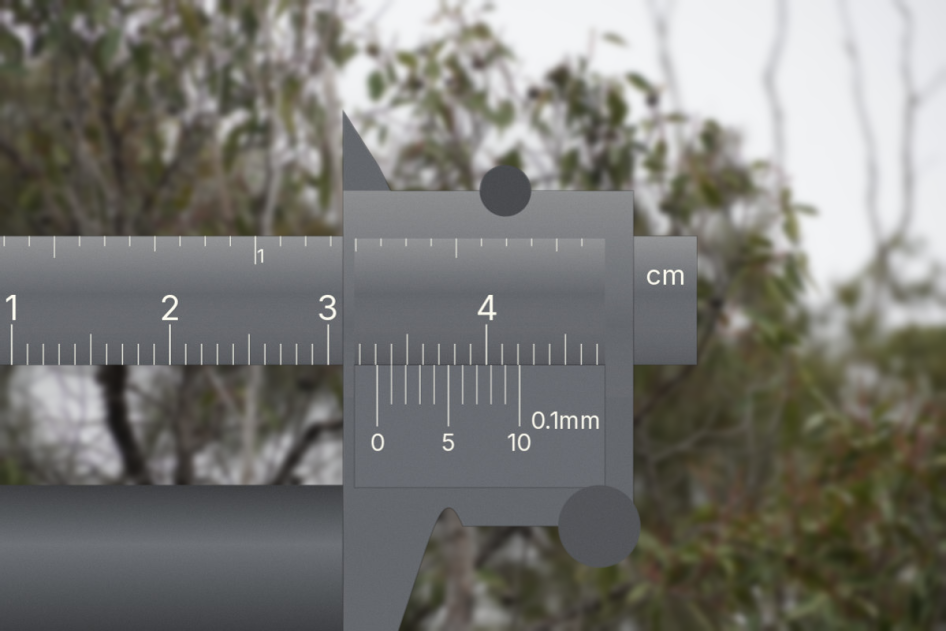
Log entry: 33.1 mm
